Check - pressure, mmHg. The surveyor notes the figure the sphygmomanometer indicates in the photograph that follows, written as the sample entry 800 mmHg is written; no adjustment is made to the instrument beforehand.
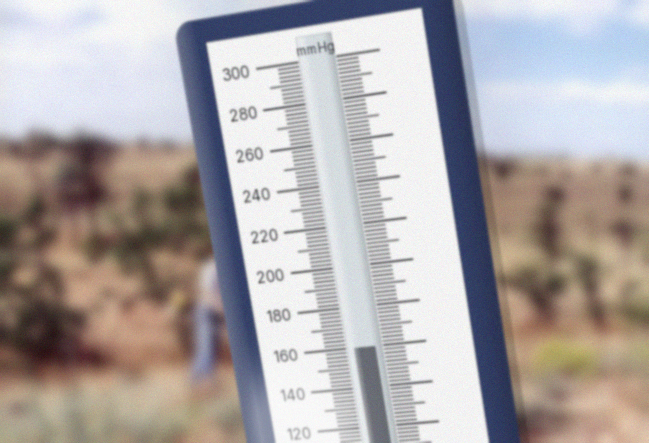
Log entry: 160 mmHg
